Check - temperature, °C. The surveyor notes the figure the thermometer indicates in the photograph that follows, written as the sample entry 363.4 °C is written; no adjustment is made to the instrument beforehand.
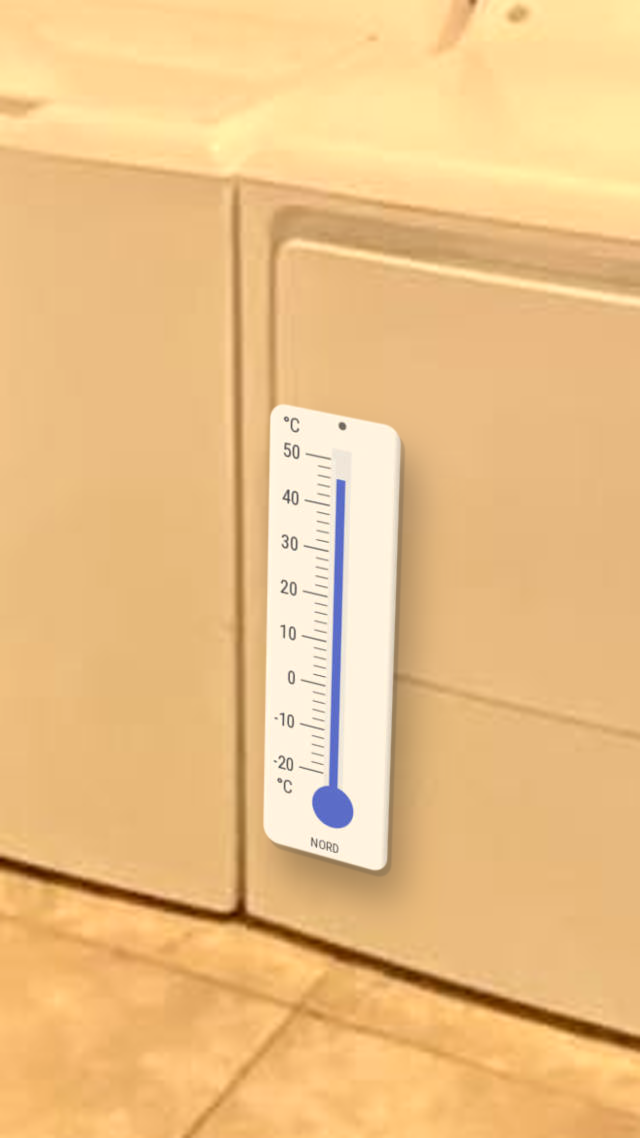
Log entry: 46 °C
